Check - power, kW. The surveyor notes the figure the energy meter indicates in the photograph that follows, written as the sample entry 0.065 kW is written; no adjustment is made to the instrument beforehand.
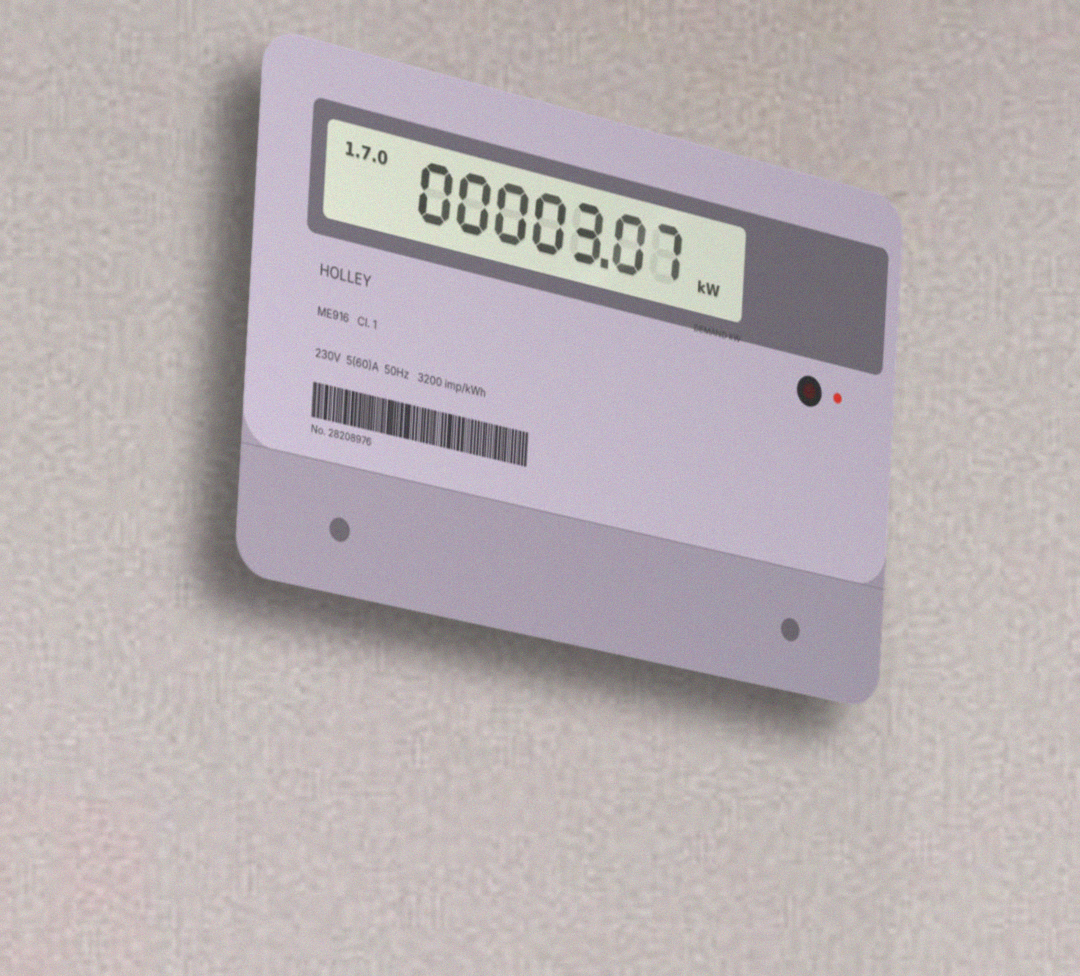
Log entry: 3.07 kW
